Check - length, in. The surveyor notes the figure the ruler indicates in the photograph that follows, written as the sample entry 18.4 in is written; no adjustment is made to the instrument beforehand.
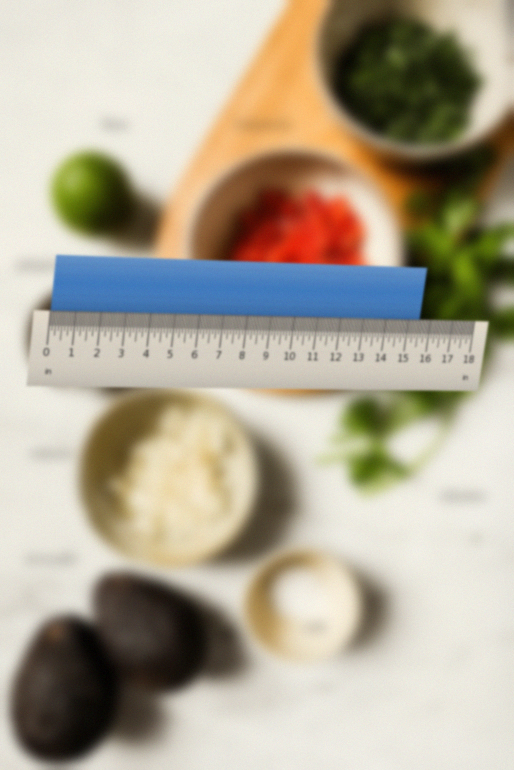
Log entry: 15.5 in
